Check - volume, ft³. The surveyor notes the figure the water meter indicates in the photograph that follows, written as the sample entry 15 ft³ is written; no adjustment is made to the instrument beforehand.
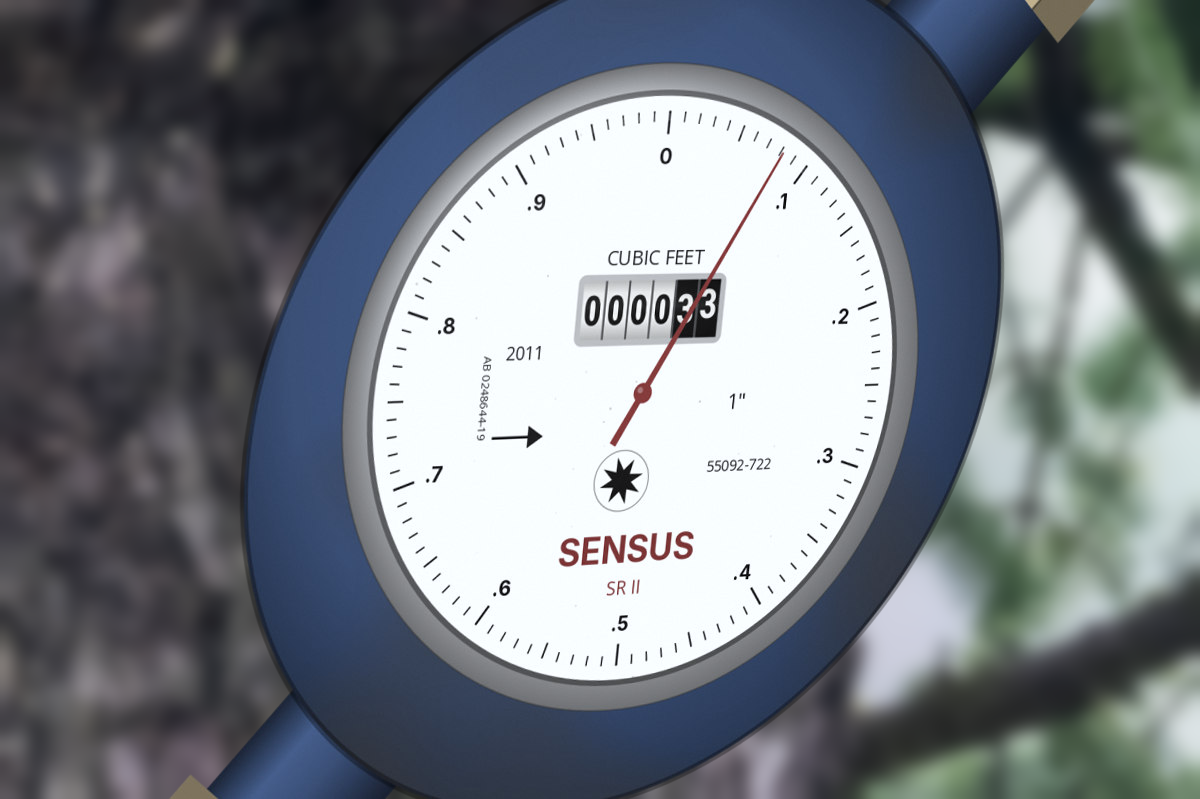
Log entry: 33.08 ft³
